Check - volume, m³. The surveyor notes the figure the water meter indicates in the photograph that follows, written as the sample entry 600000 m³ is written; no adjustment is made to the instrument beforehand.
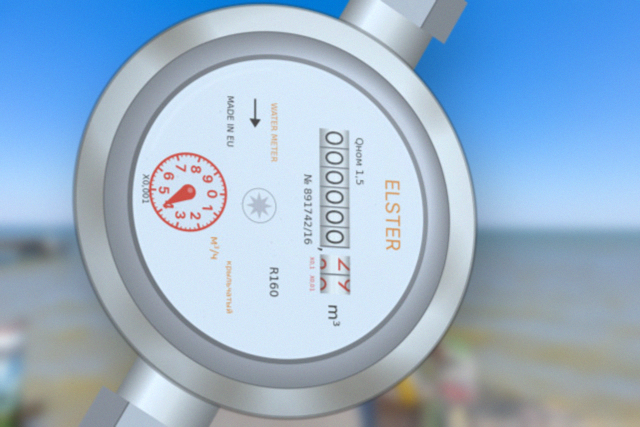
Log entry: 0.294 m³
